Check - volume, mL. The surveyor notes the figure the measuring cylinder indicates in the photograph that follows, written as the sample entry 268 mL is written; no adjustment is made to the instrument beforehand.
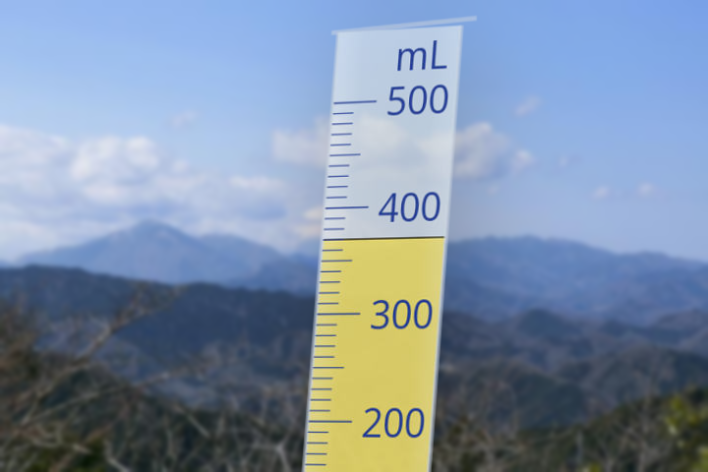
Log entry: 370 mL
